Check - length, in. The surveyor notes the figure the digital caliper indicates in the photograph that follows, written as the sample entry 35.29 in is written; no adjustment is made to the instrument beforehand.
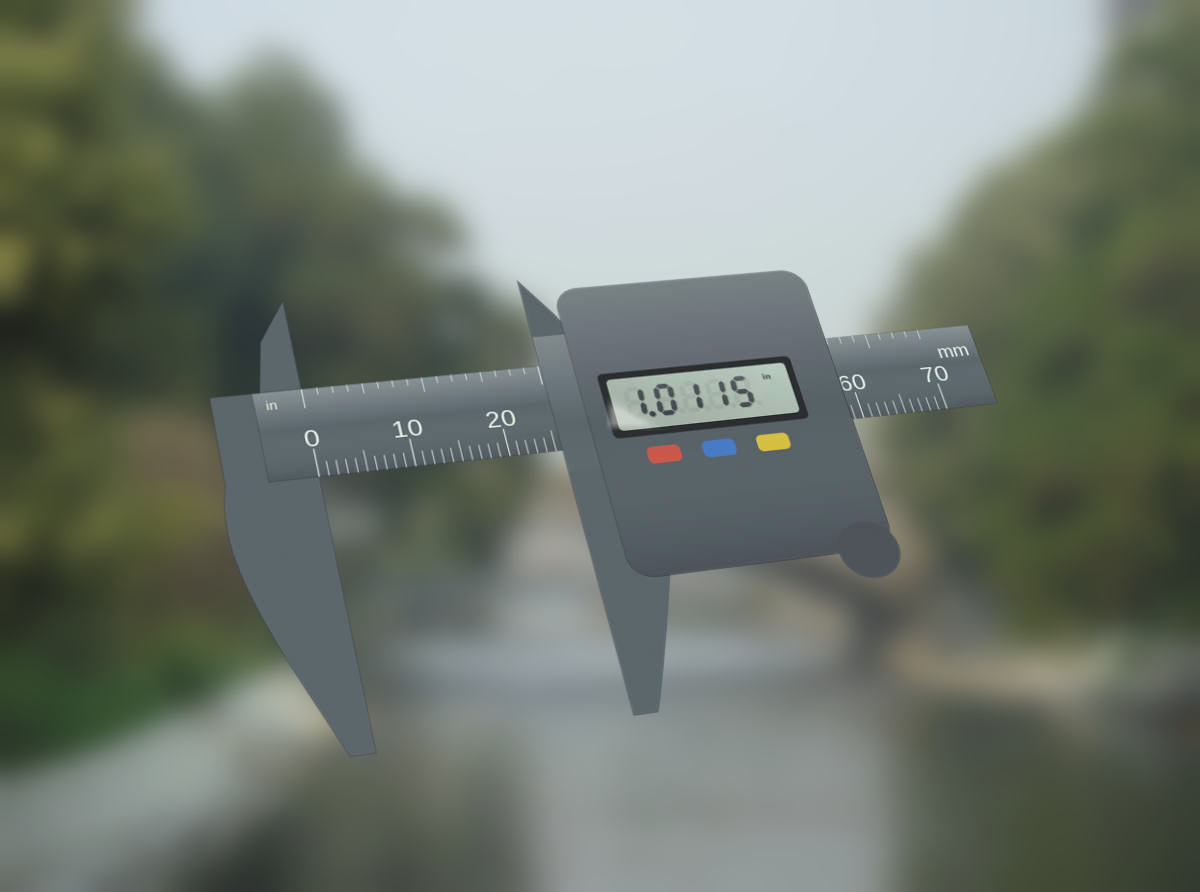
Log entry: 1.0115 in
